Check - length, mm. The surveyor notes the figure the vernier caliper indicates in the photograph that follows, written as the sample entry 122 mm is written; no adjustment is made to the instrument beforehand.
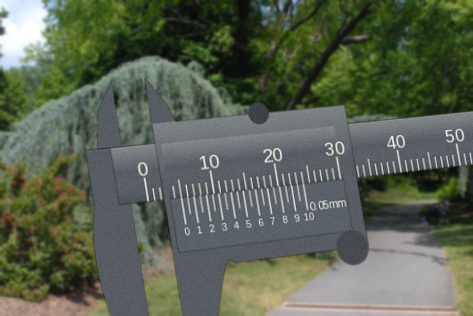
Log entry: 5.0 mm
